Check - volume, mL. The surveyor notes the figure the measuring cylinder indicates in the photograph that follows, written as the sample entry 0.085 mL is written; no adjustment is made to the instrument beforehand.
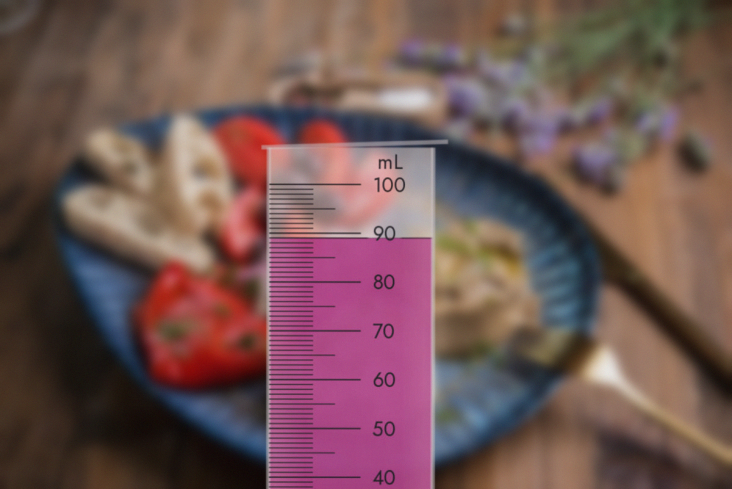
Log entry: 89 mL
